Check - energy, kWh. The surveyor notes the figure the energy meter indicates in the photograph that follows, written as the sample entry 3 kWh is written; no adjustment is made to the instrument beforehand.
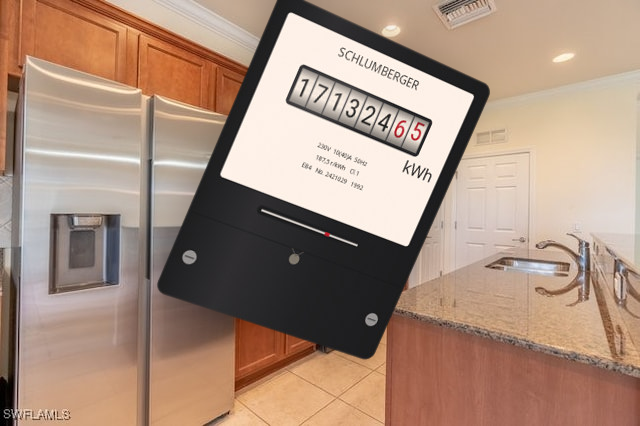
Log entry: 171324.65 kWh
